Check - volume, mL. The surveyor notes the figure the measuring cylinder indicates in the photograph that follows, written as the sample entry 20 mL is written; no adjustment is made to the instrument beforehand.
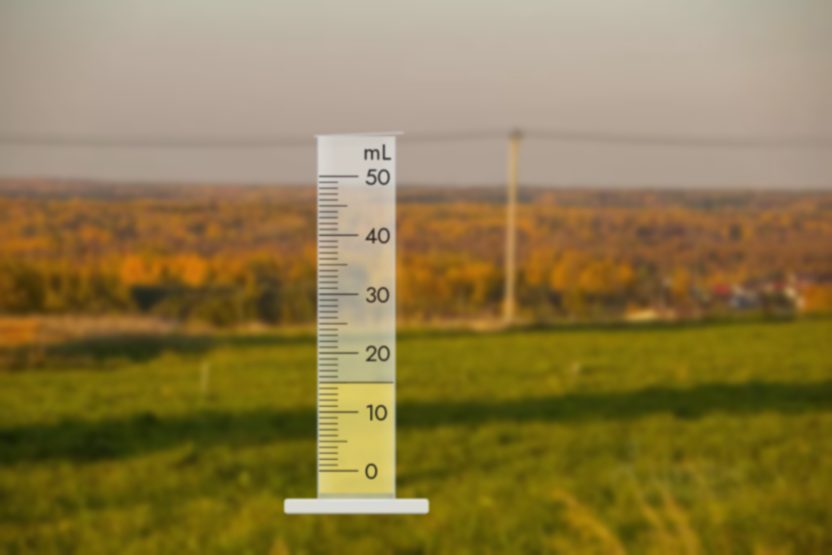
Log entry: 15 mL
